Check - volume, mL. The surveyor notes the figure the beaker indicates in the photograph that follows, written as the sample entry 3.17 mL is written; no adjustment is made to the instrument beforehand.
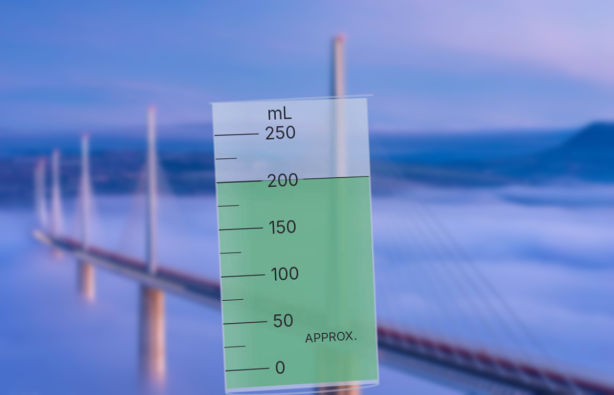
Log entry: 200 mL
